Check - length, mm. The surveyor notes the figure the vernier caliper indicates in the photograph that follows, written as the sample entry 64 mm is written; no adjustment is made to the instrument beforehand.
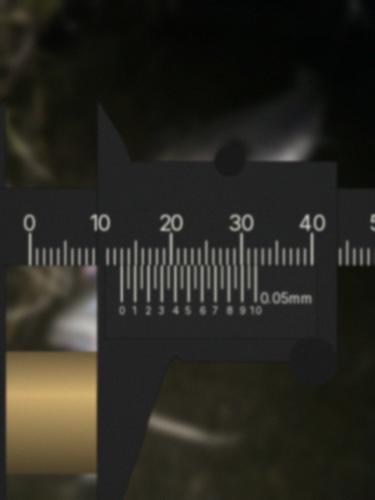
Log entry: 13.0 mm
